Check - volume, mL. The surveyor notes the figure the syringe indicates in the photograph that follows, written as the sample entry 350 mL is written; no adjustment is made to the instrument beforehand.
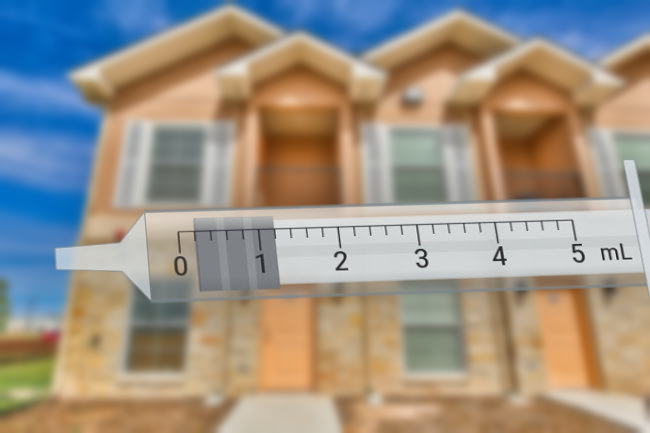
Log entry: 0.2 mL
